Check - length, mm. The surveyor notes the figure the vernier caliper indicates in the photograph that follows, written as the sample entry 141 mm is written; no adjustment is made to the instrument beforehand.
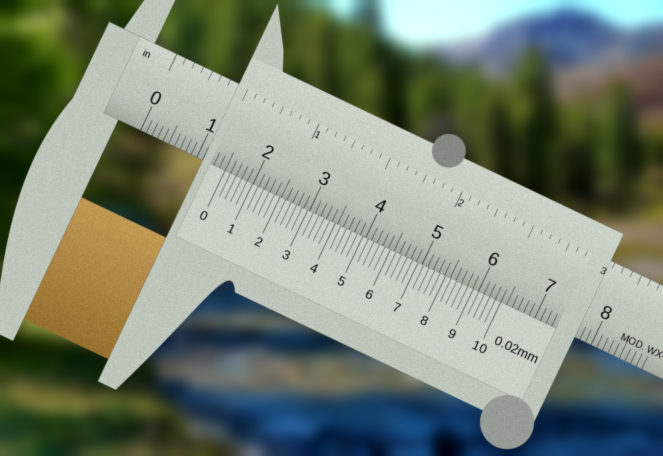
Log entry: 15.0 mm
